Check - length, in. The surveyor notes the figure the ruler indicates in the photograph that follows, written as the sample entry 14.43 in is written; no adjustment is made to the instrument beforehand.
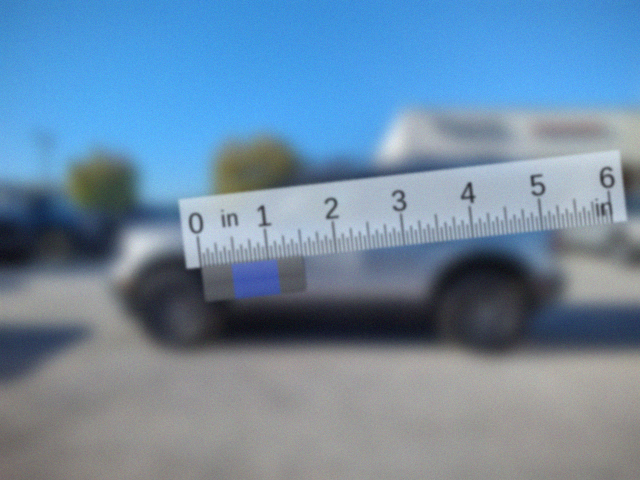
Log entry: 1.5 in
